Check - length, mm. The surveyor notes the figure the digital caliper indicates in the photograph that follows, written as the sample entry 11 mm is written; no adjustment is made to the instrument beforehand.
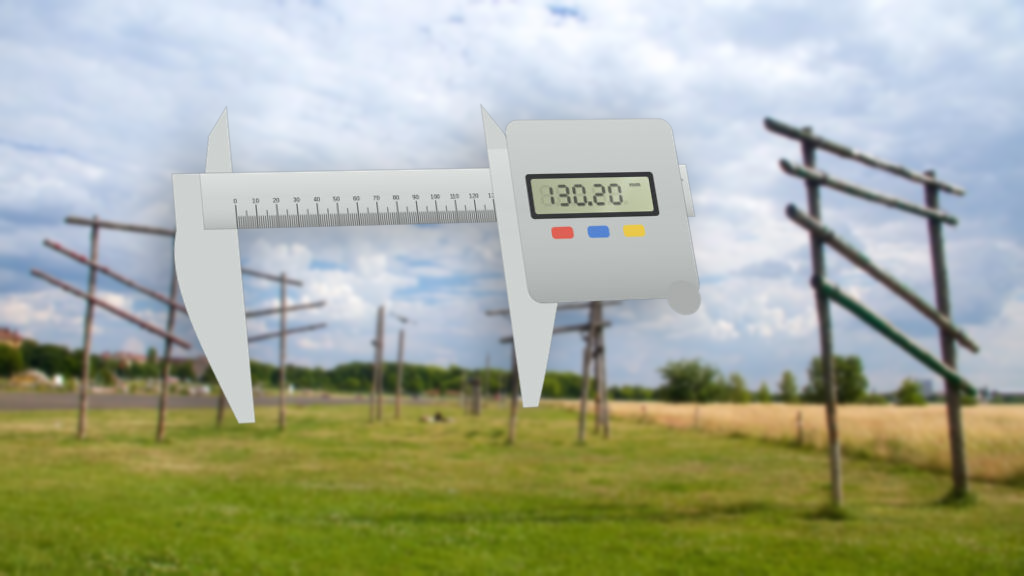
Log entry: 130.20 mm
